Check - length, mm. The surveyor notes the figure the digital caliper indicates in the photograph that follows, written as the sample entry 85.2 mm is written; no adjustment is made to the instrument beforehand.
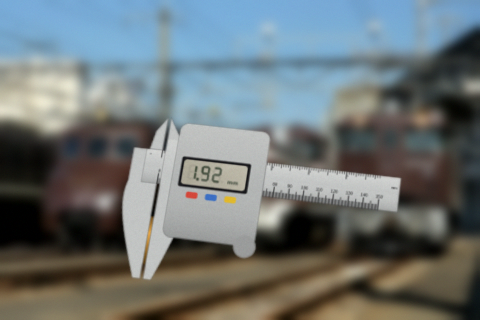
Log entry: 1.92 mm
